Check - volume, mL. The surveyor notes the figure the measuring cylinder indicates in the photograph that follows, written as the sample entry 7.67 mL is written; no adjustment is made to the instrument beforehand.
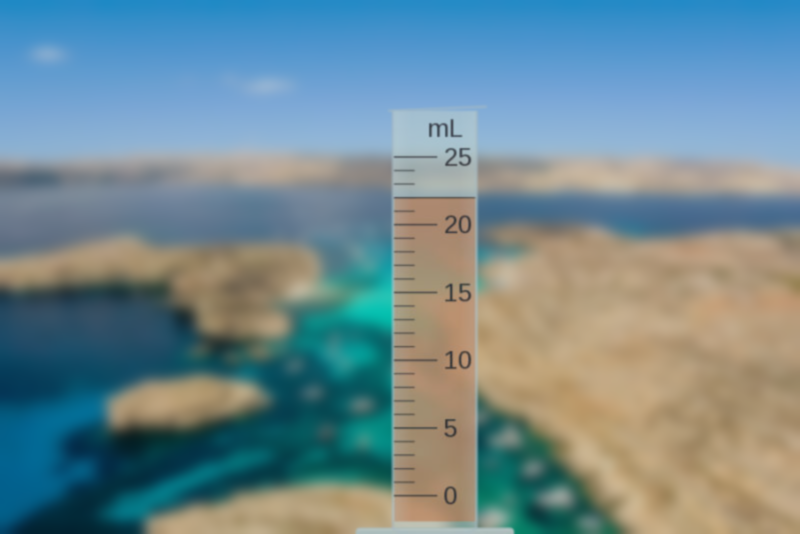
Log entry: 22 mL
